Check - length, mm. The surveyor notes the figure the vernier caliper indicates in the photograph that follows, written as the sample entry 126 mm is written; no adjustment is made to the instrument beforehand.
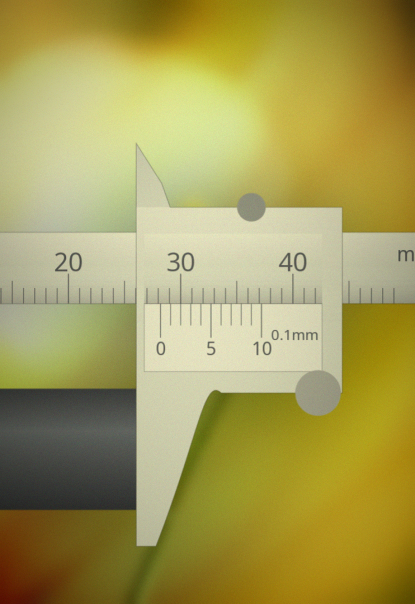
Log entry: 28.2 mm
